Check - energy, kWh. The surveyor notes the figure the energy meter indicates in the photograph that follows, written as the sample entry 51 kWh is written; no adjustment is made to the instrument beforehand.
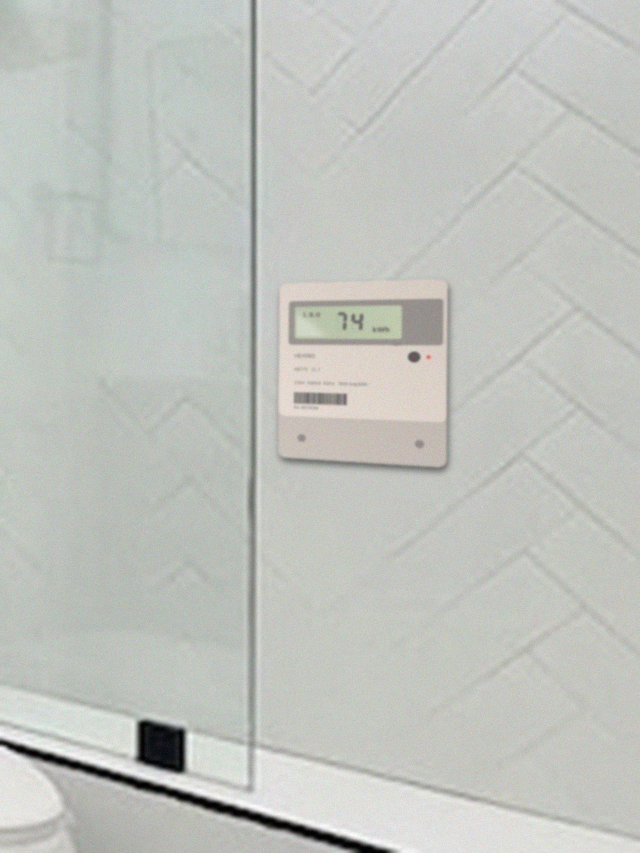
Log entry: 74 kWh
